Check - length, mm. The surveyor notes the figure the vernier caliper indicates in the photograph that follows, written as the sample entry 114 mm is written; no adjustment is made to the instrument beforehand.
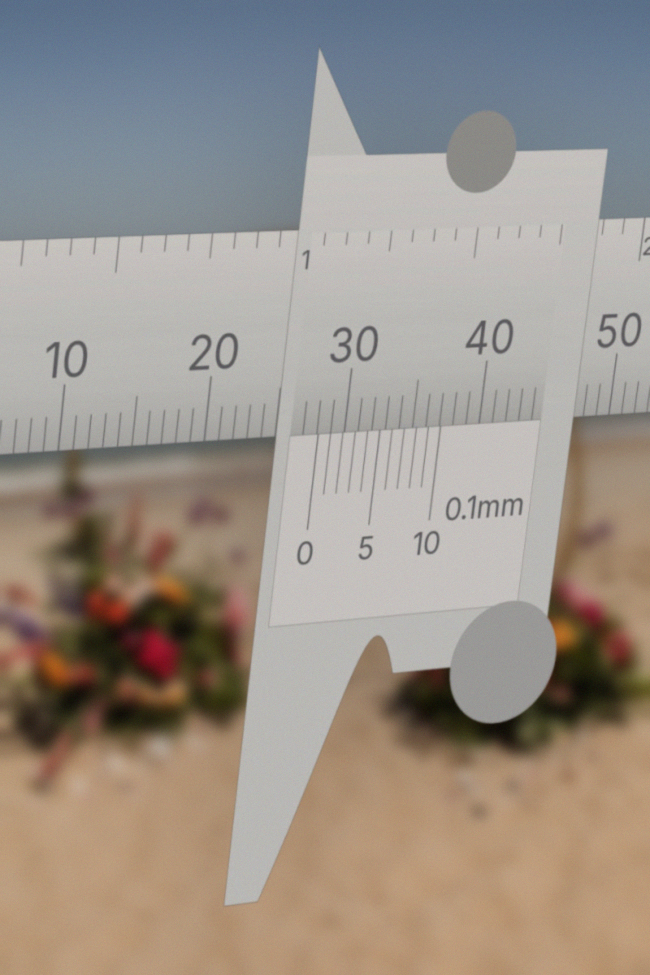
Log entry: 28.1 mm
